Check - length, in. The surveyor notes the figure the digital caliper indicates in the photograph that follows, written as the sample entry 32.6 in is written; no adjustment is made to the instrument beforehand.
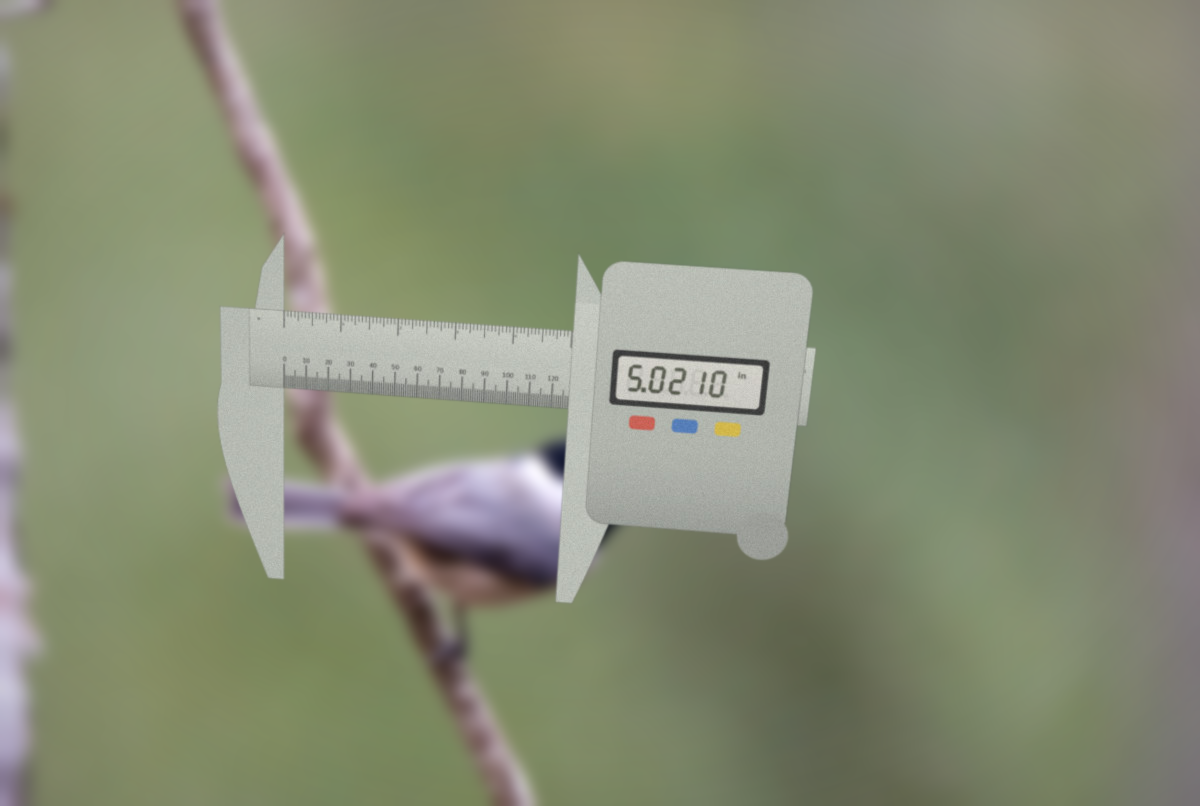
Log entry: 5.0210 in
